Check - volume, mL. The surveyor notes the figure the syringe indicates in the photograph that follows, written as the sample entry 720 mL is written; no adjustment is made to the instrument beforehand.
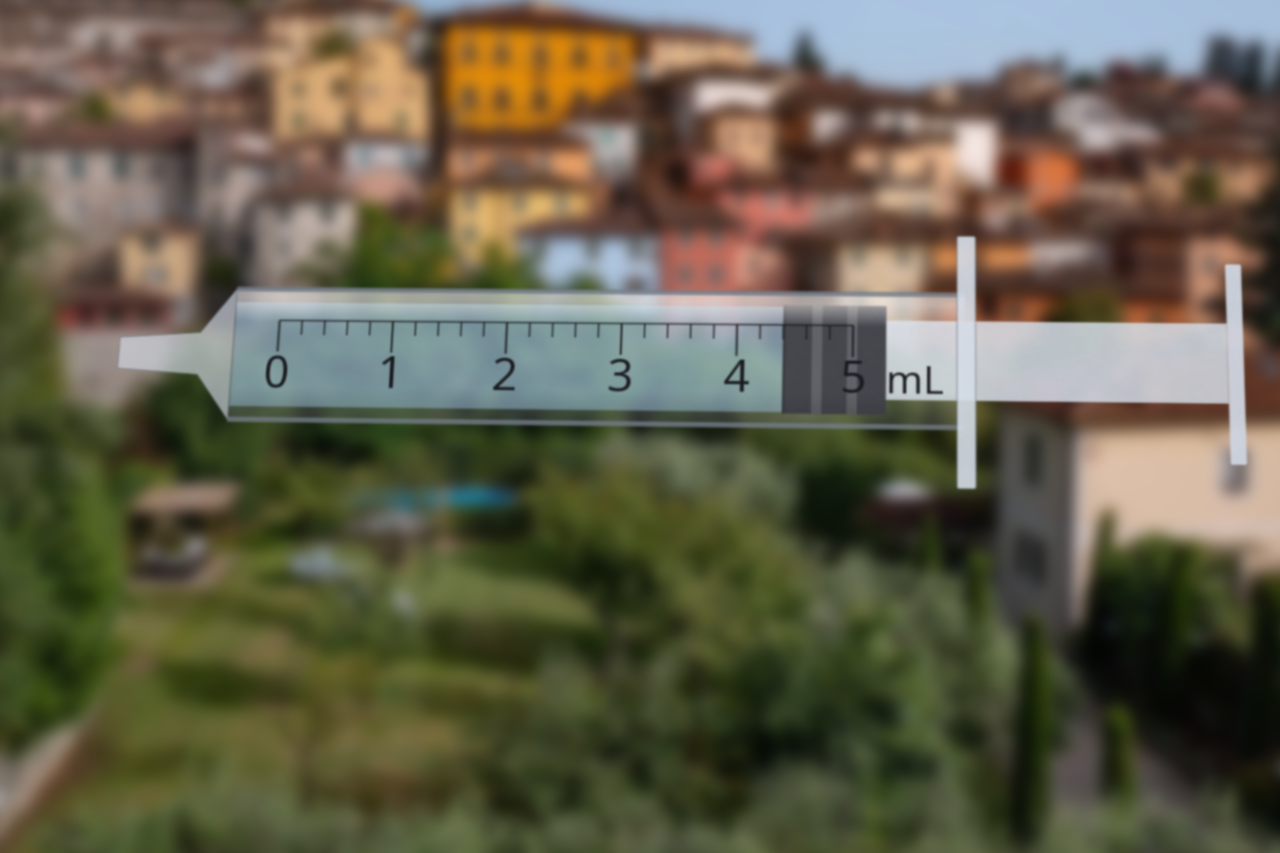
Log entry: 4.4 mL
